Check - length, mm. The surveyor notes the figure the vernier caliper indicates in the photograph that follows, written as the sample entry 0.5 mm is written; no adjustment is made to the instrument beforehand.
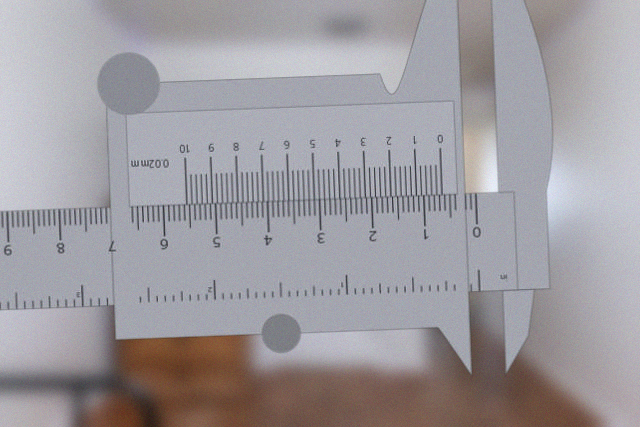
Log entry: 6.5 mm
